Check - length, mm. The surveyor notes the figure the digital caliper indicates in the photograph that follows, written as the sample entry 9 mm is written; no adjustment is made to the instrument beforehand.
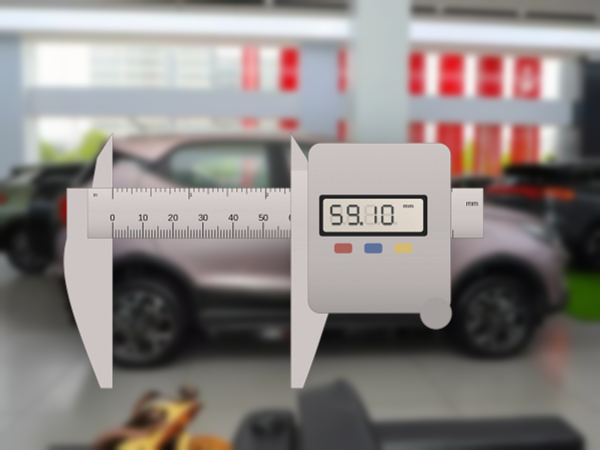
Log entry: 59.10 mm
